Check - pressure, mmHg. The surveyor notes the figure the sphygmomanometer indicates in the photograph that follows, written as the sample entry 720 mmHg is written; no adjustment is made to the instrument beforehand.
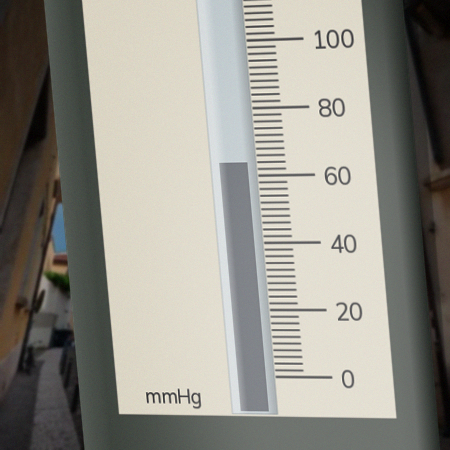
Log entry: 64 mmHg
